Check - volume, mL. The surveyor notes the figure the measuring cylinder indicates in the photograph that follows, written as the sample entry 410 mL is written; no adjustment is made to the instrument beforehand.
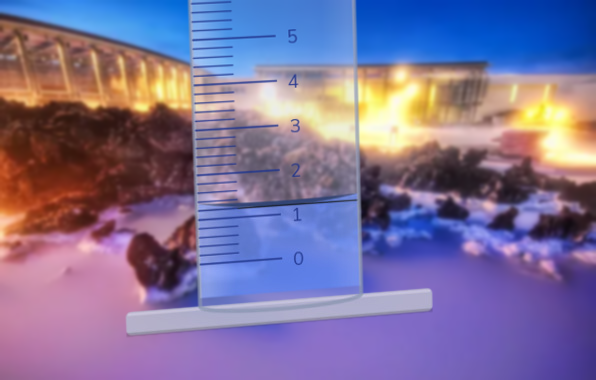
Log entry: 1.2 mL
